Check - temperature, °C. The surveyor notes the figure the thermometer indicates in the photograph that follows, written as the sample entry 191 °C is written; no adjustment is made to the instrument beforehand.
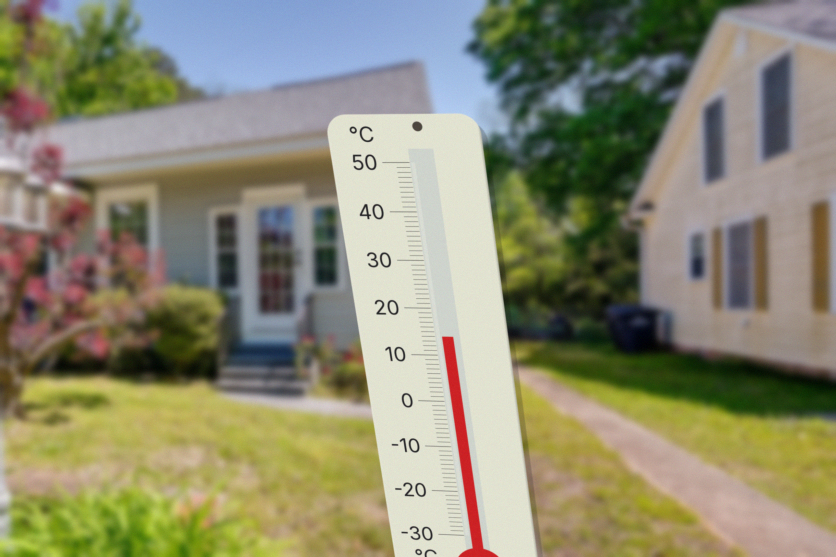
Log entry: 14 °C
